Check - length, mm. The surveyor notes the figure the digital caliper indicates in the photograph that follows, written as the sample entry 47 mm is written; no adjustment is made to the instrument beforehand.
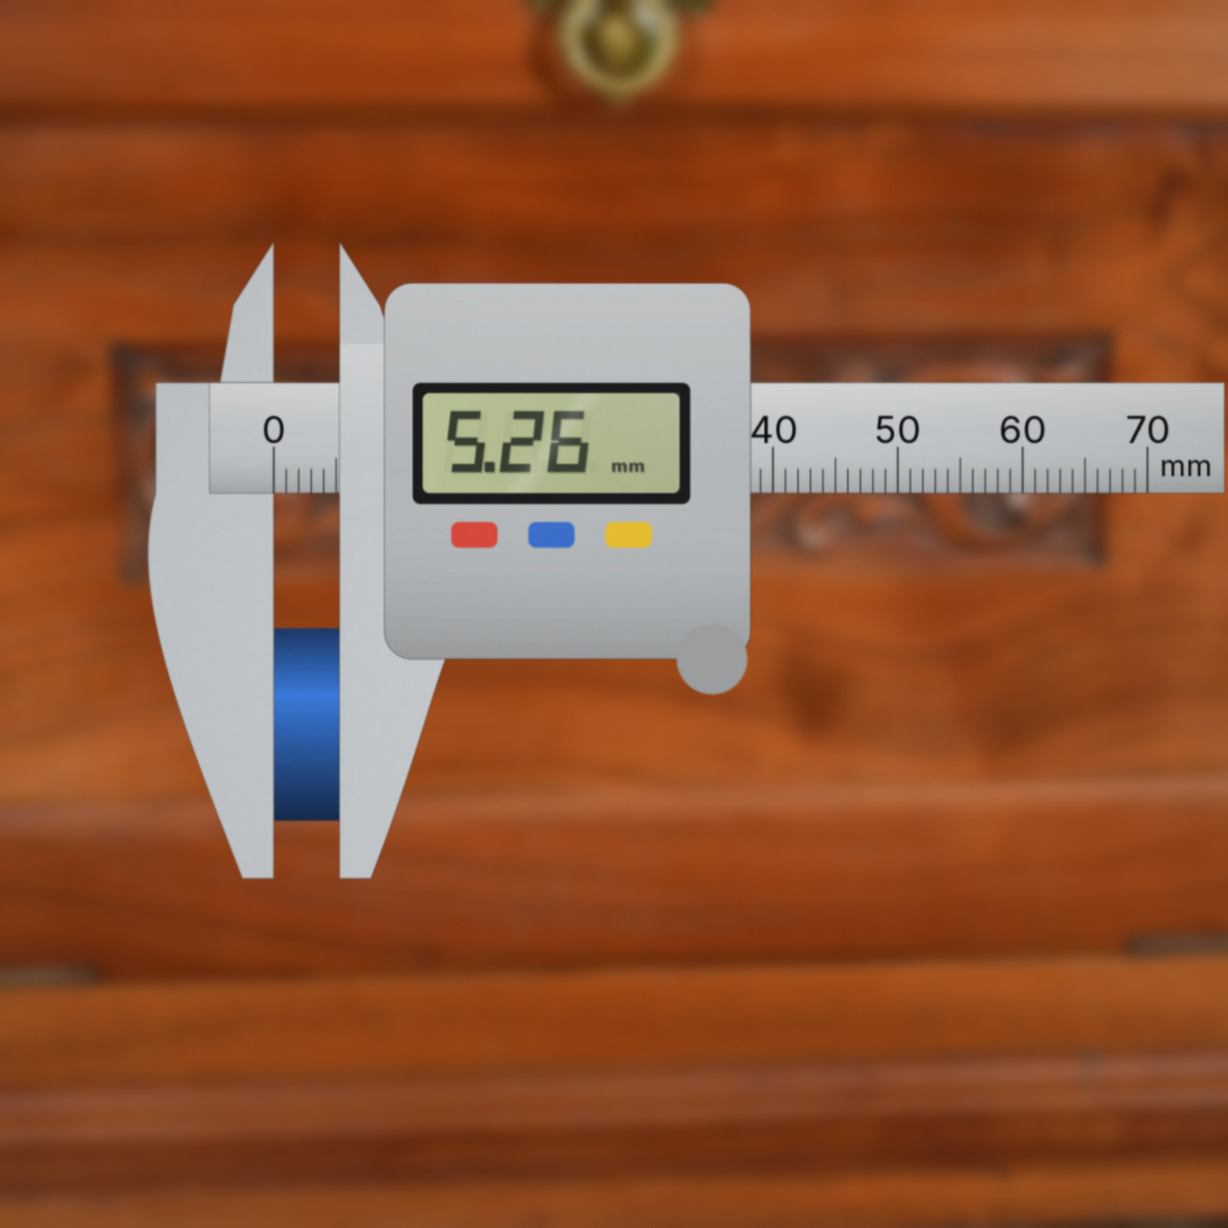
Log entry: 5.26 mm
